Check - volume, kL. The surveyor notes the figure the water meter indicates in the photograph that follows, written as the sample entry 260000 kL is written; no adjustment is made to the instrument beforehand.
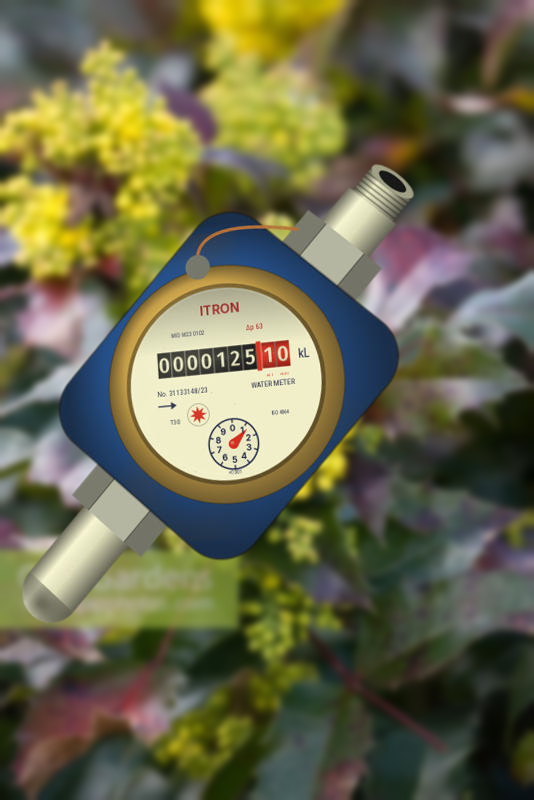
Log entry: 125.101 kL
